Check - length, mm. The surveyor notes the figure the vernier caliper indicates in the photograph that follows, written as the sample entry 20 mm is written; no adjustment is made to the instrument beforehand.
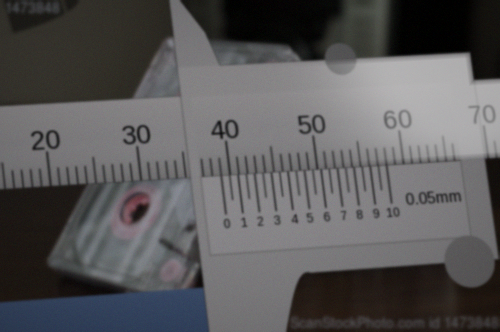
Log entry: 39.0 mm
